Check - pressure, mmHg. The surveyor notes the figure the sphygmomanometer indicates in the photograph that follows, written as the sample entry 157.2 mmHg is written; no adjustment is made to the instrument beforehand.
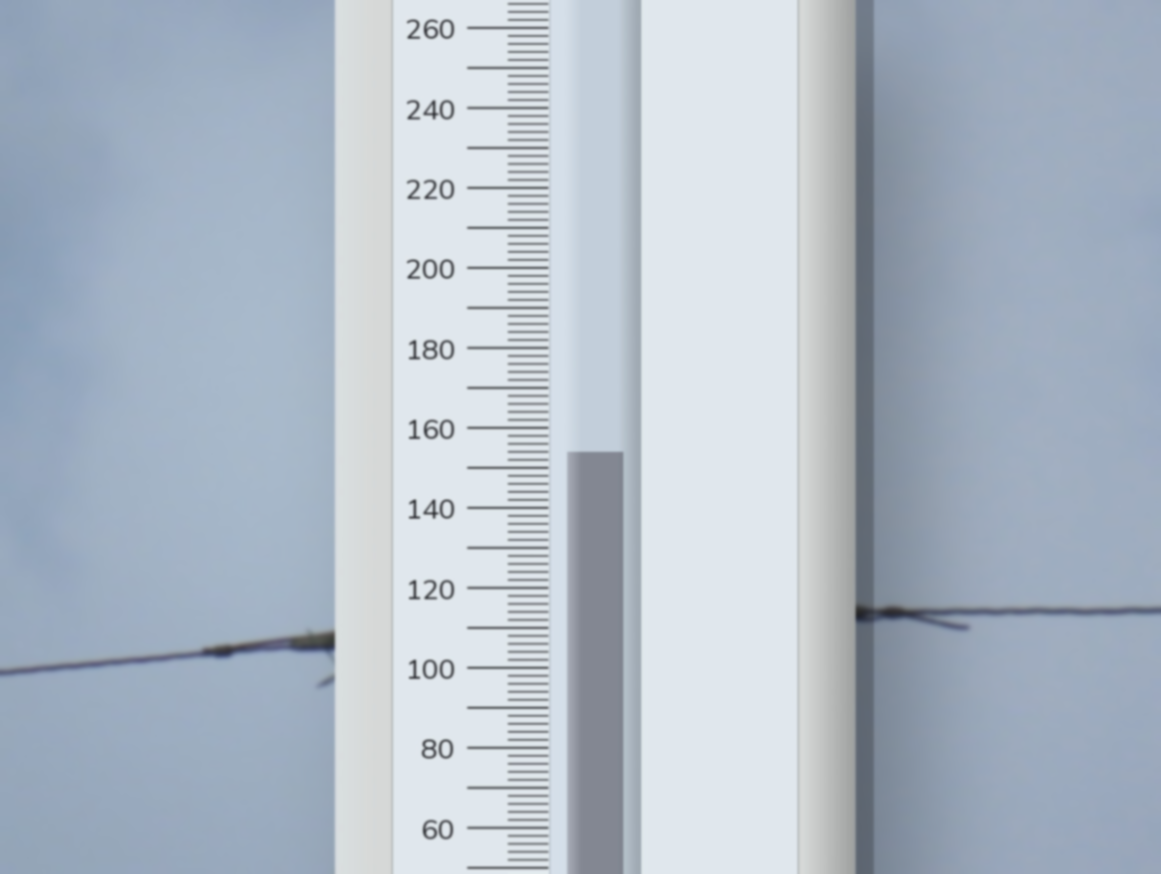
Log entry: 154 mmHg
